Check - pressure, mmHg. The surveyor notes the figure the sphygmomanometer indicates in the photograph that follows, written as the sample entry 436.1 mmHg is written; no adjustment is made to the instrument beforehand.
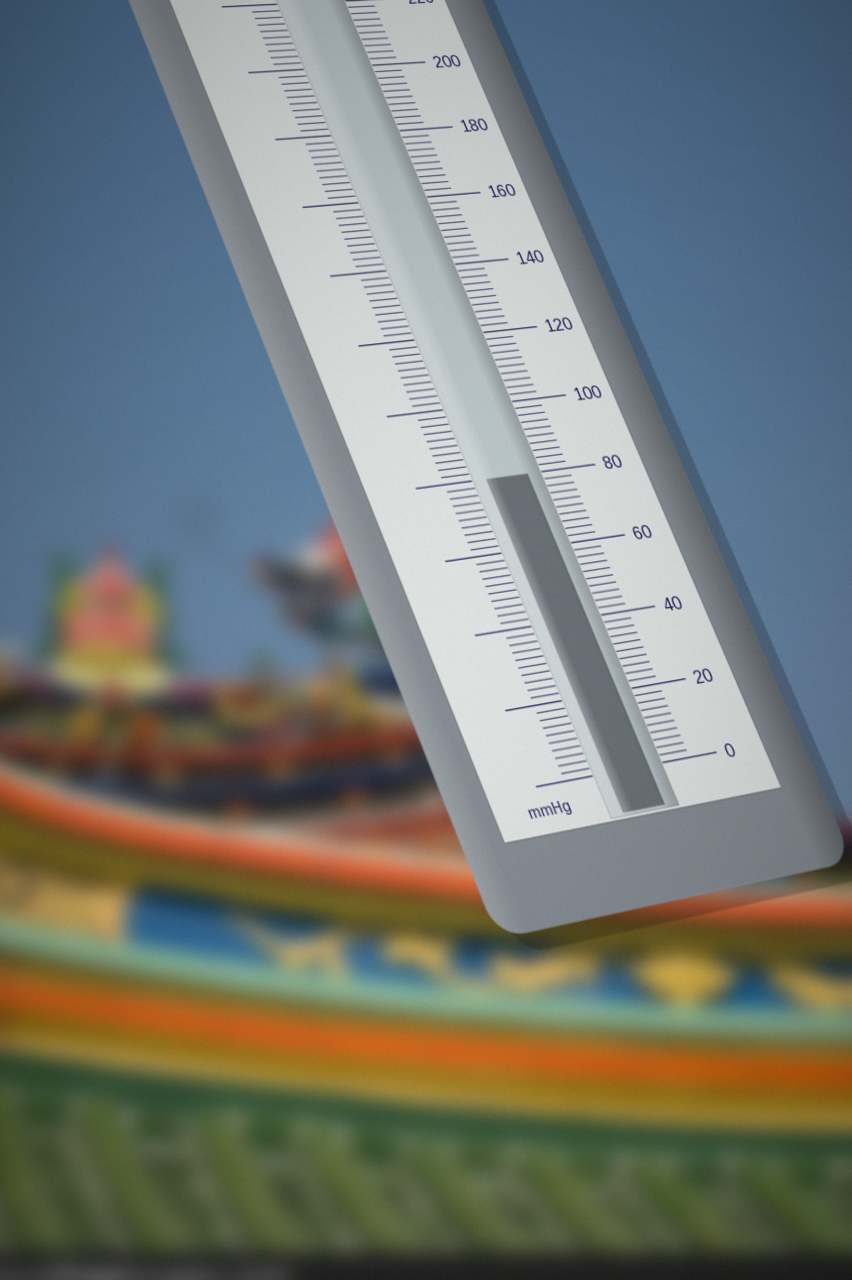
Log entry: 80 mmHg
